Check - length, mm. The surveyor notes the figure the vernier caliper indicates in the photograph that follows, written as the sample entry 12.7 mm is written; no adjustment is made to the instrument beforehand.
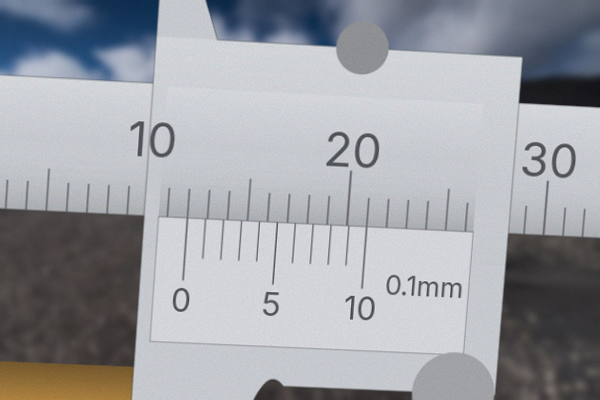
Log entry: 12.0 mm
